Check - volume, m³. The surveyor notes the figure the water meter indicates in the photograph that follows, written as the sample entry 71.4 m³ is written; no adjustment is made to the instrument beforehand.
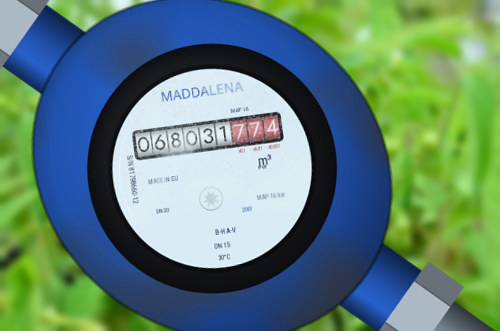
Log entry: 68031.774 m³
